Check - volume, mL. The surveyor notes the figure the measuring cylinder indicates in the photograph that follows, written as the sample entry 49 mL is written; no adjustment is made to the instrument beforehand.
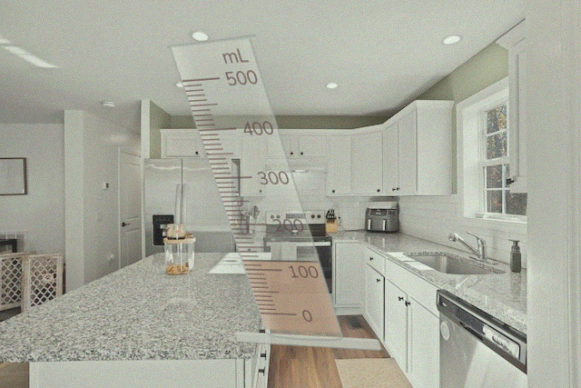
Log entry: 120 mL
